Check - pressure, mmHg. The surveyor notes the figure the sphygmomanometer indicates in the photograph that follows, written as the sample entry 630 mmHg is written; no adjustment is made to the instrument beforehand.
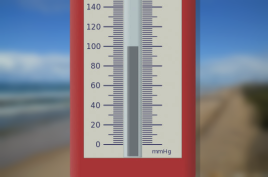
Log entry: 100 mmHg
